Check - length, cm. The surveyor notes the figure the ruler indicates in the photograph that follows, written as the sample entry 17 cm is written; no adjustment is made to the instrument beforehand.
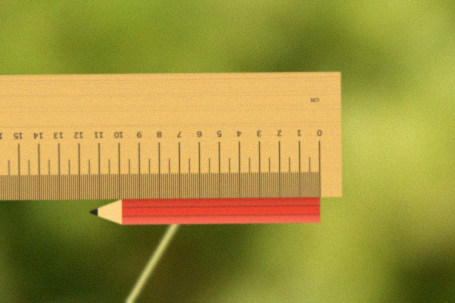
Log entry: 11.5 cm
